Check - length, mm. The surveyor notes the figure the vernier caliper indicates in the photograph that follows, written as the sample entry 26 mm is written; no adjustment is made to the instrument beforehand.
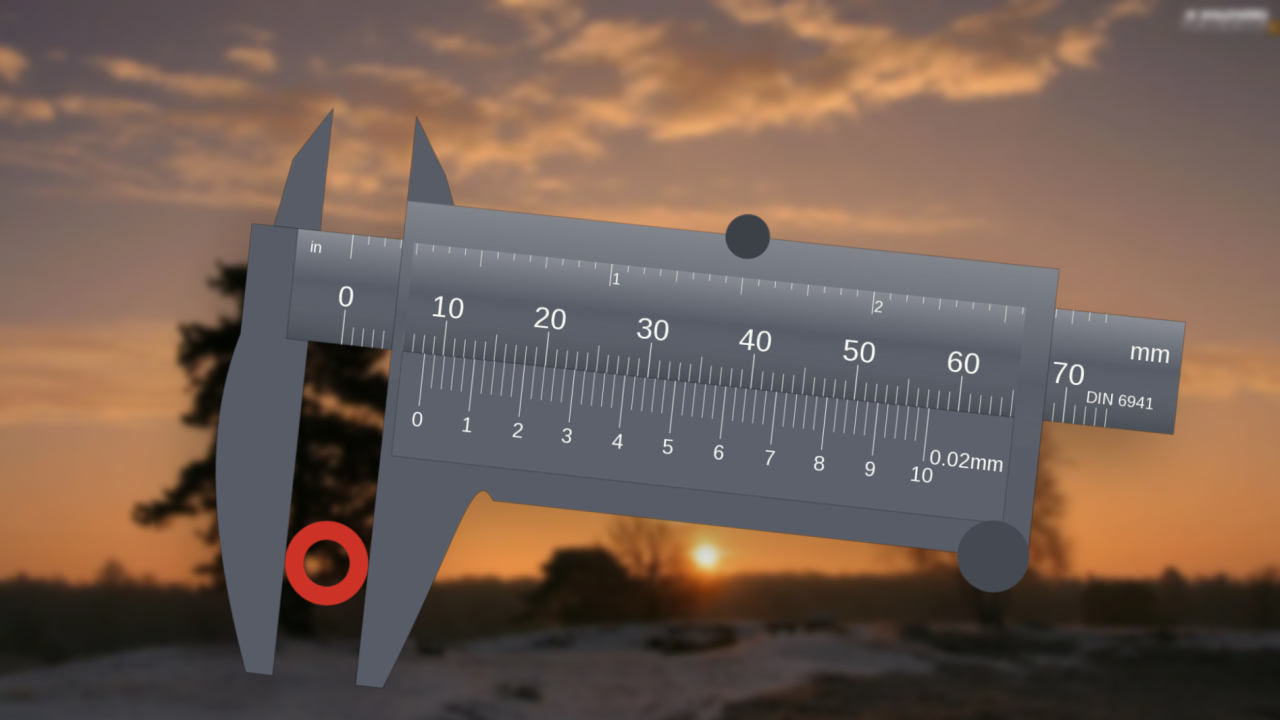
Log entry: 8.2 mm
